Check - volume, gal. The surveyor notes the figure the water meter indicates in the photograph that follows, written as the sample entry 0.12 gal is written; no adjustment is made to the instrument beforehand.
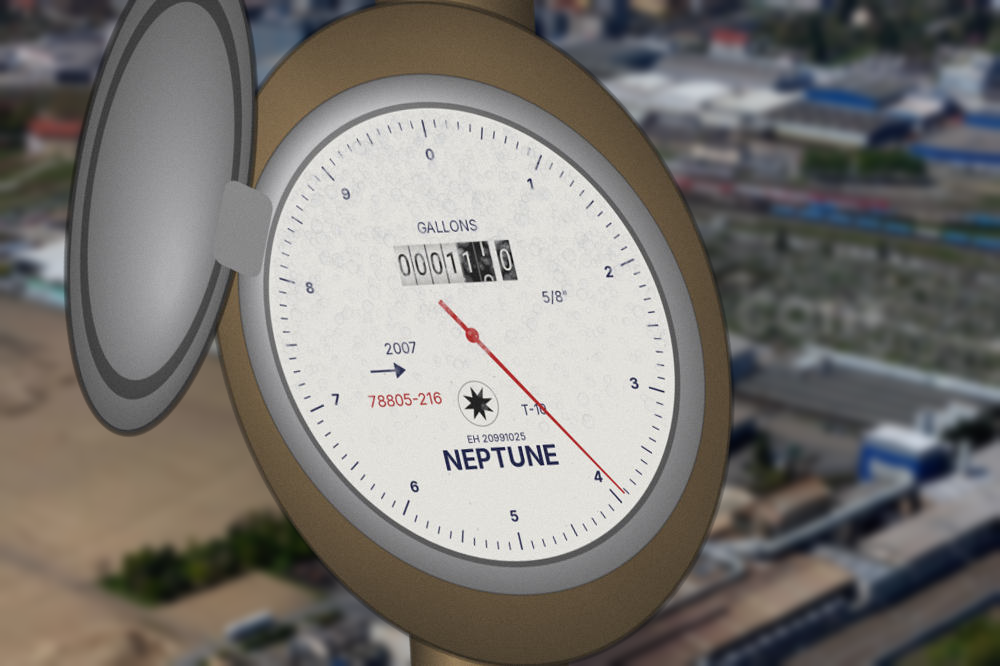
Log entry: 1113.9 gal
